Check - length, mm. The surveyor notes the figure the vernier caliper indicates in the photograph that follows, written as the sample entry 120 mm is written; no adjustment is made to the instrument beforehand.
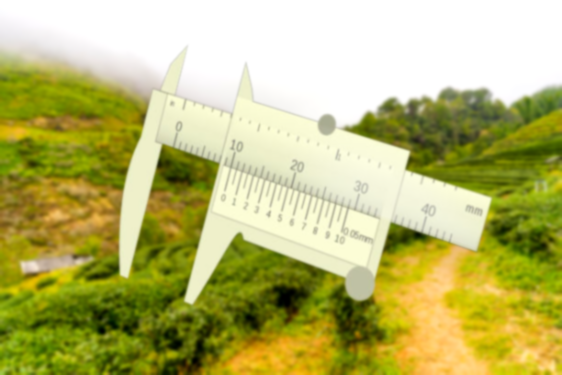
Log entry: 10.0 mm
